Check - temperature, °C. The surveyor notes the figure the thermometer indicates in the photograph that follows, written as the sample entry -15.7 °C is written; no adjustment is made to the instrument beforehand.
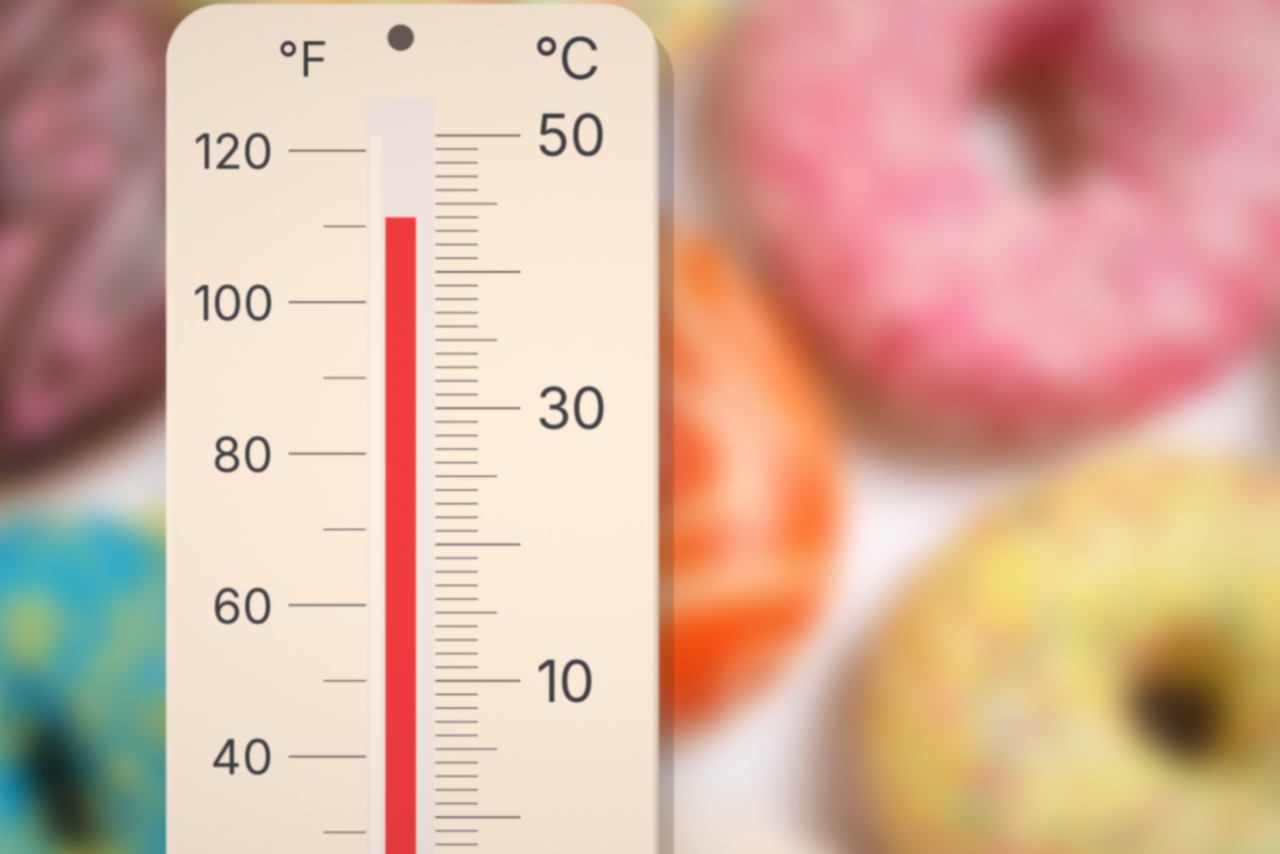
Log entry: 44 °C
